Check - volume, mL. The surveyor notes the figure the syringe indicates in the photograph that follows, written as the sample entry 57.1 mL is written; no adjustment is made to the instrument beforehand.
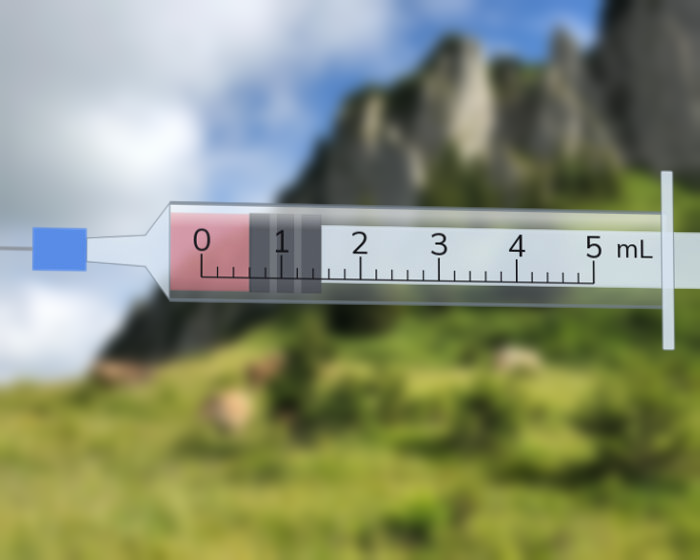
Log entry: 0.6 mL
